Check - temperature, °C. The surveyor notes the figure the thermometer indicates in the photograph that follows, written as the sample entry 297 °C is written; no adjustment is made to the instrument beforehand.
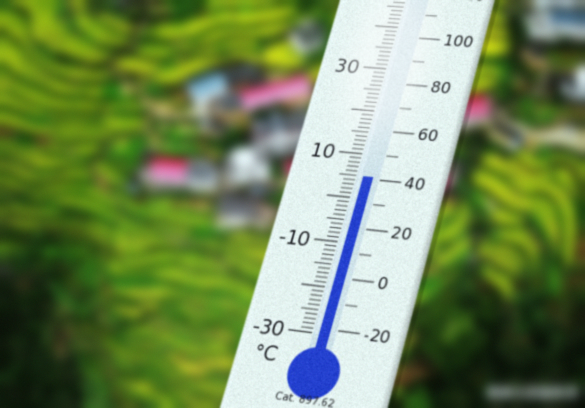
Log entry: 5 °C
